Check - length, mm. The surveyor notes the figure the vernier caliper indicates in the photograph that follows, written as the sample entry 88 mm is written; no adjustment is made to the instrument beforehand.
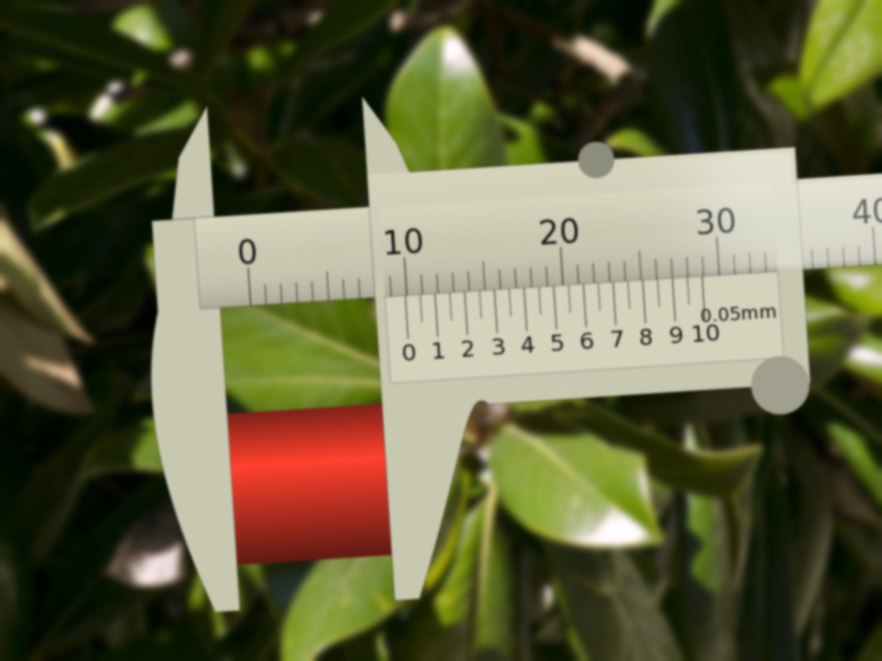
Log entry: 9.9 mm
